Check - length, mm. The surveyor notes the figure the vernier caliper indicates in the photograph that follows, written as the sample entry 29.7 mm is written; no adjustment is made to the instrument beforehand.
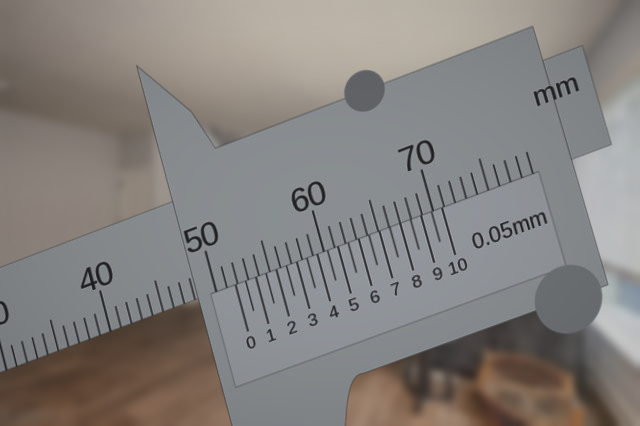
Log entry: 51.8 mm
